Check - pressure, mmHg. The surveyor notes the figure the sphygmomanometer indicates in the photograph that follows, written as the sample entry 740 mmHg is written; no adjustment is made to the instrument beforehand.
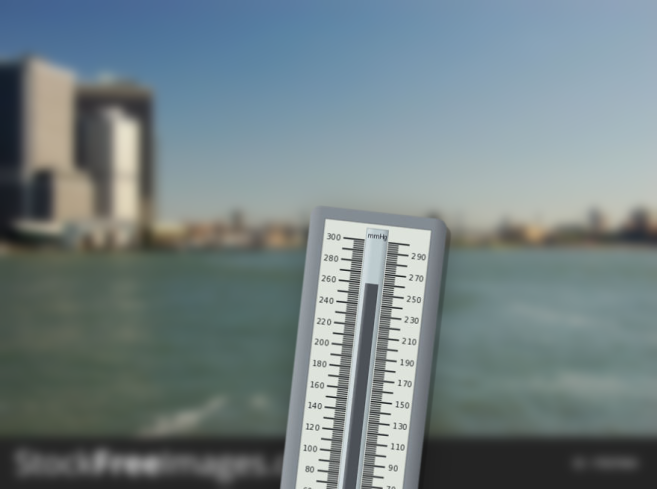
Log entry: 260 mmHg
